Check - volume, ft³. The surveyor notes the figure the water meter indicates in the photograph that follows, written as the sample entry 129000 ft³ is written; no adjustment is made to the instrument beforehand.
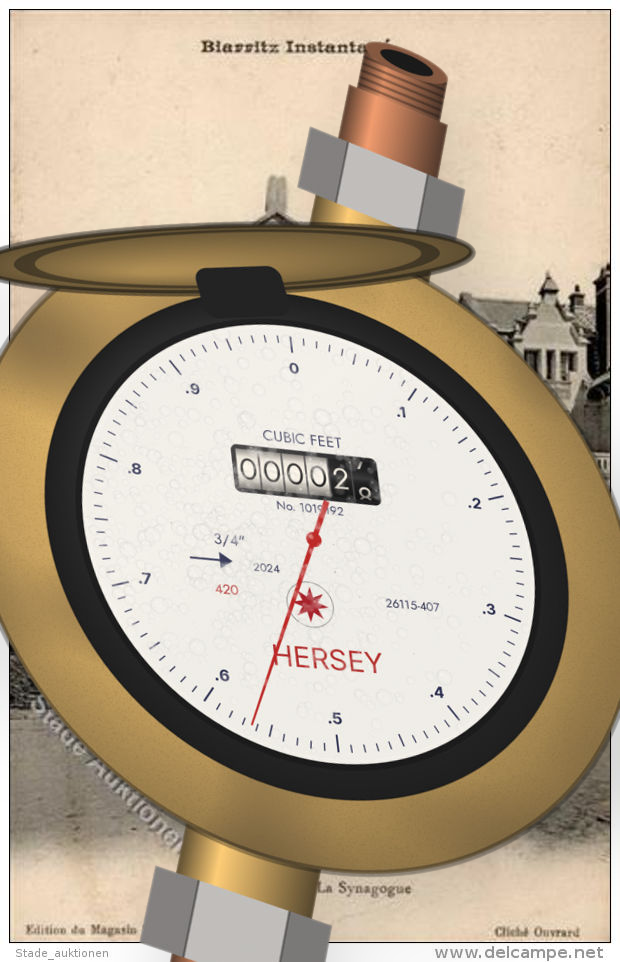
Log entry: 27.56 ft³
